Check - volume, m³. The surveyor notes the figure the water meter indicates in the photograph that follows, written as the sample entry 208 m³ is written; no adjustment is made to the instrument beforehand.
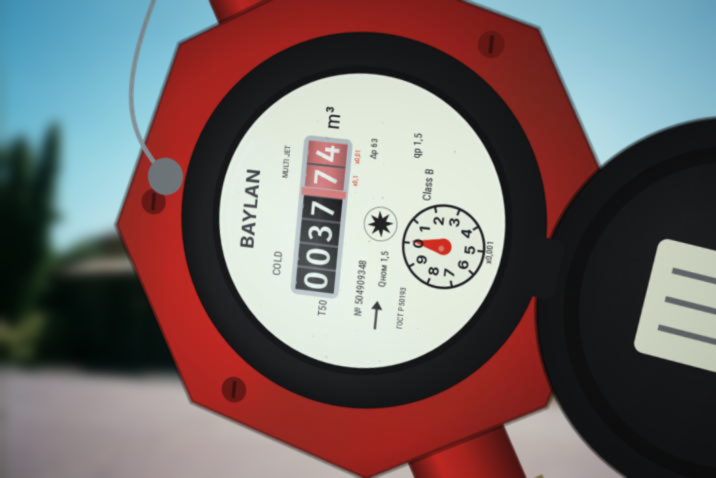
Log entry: 37.740 m³
